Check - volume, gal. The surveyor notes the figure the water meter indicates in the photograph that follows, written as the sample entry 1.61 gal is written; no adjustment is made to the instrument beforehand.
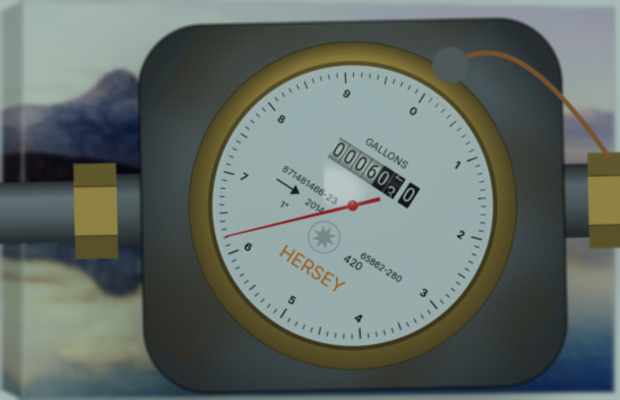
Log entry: 6026.2 gal
